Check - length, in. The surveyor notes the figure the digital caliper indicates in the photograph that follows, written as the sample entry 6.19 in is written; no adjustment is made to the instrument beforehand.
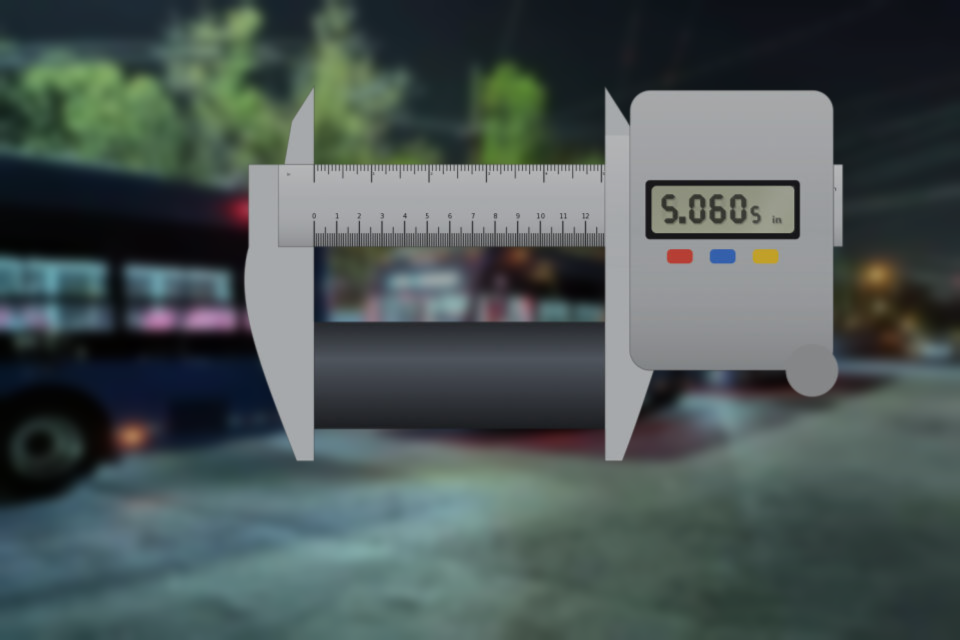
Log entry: 5.0605 in
